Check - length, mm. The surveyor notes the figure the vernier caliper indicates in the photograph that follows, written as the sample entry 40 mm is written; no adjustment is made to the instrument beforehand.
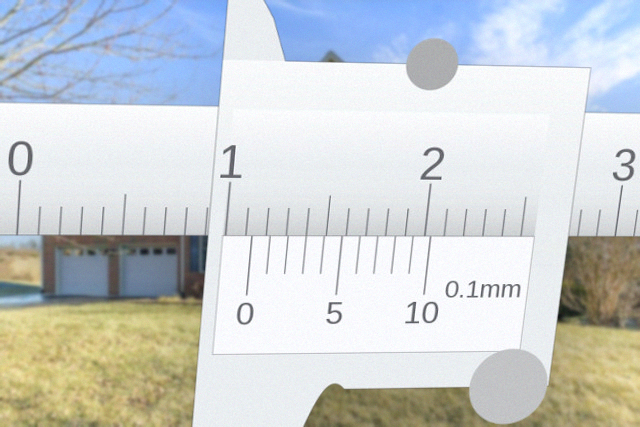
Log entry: 11.3 mm
